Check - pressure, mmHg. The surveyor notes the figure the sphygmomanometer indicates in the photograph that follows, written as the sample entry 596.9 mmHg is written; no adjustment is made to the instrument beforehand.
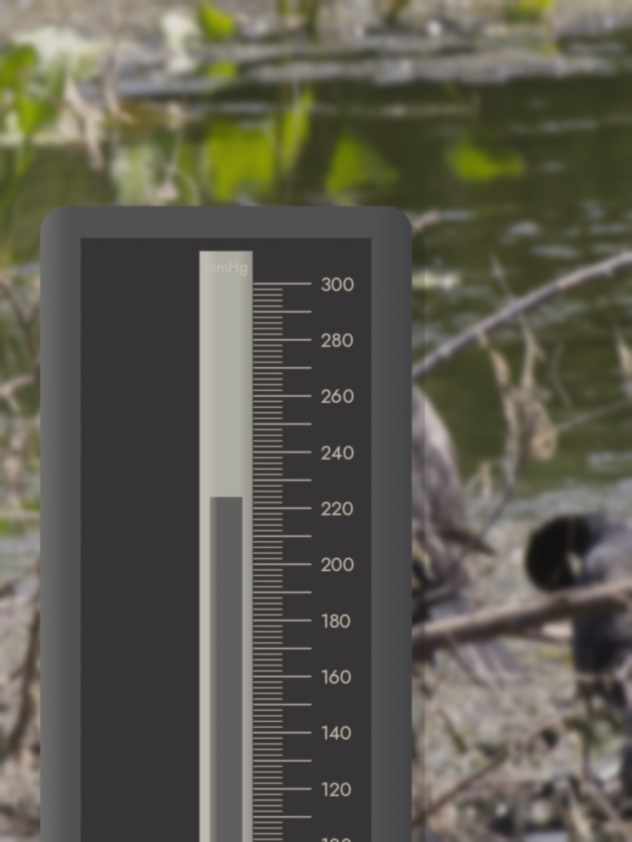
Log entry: 224 mmHg
